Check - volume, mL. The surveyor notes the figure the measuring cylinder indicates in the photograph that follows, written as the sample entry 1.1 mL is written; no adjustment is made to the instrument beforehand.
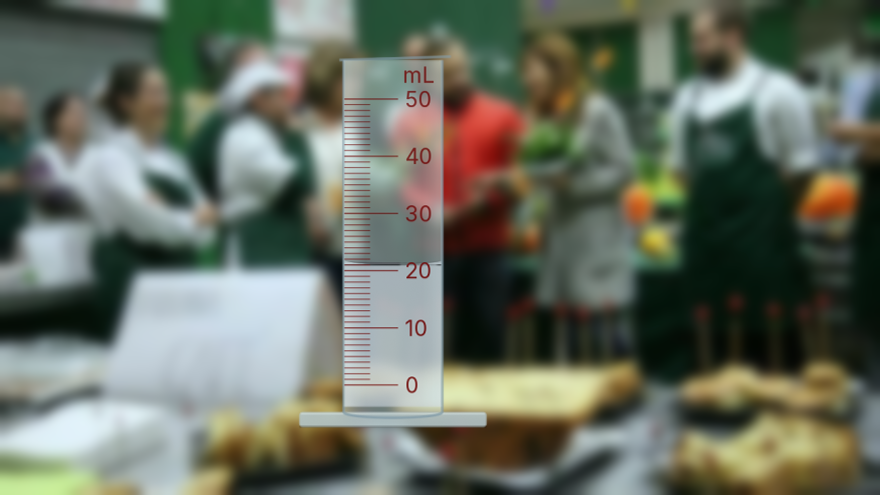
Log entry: 21 mL
